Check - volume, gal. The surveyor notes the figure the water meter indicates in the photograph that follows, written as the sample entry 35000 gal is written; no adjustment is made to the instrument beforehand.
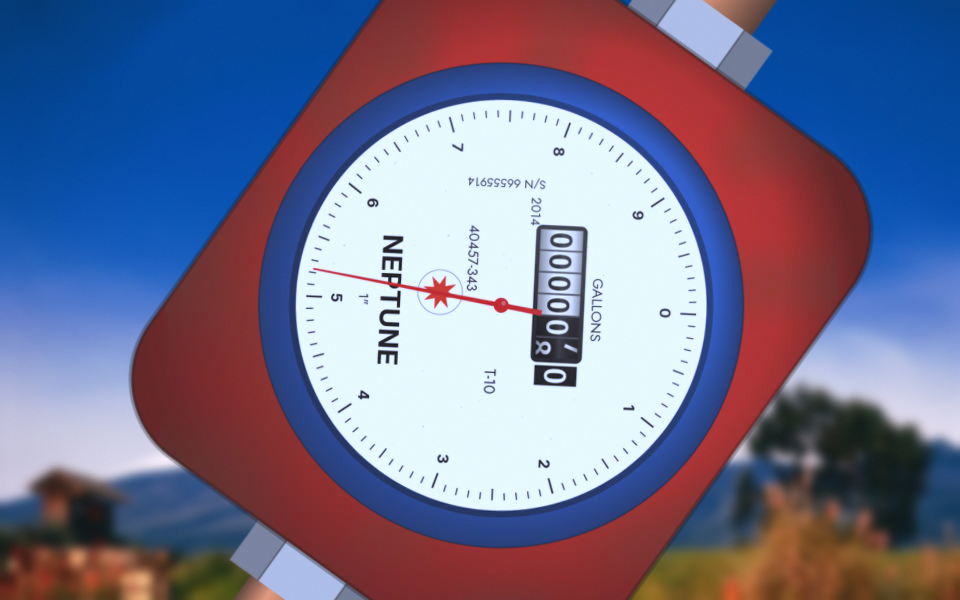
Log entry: 75.2 gal
